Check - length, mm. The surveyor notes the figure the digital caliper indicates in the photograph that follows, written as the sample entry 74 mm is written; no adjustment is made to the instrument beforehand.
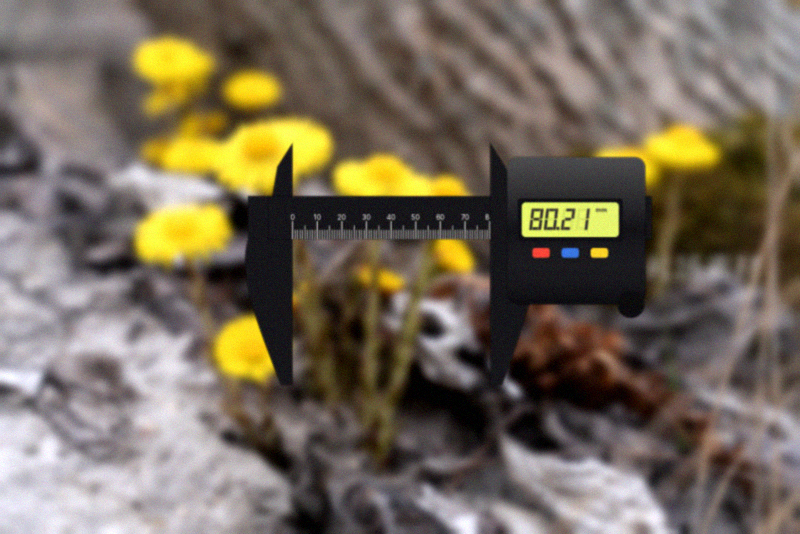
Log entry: 80.21 mm
